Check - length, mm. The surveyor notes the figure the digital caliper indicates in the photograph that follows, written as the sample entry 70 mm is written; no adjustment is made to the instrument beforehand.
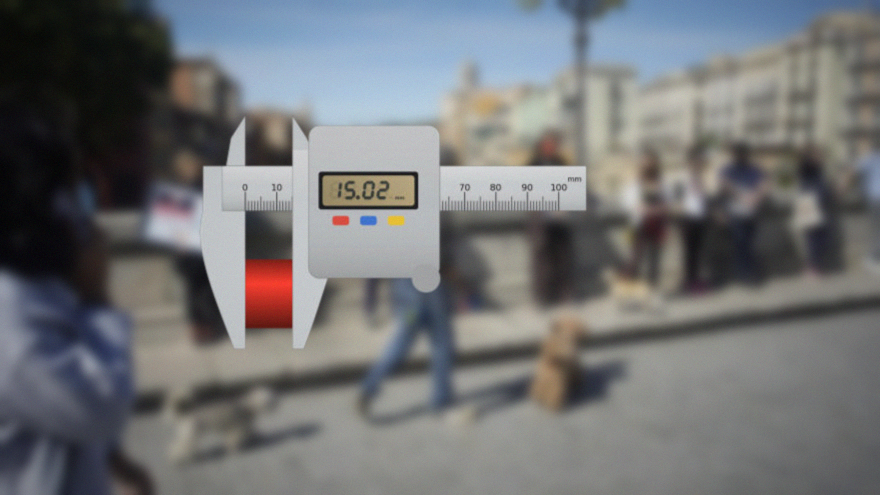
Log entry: 15.02 mm
